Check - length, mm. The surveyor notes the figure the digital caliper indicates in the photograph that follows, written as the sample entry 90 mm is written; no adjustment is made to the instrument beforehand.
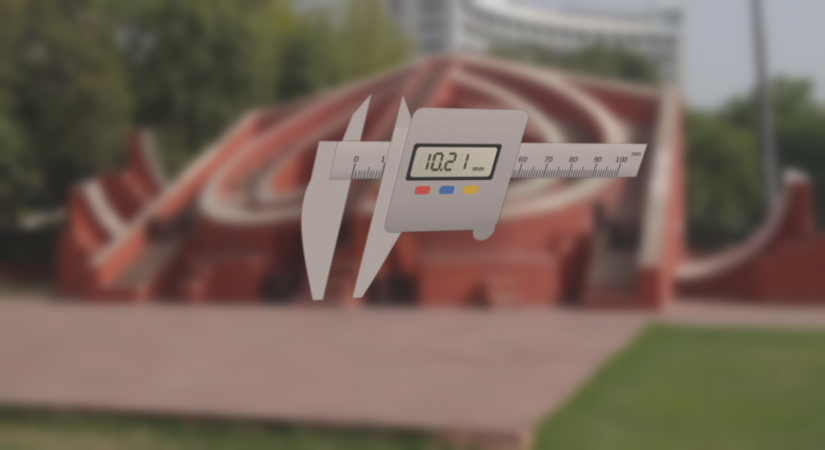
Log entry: 10.21 mm
